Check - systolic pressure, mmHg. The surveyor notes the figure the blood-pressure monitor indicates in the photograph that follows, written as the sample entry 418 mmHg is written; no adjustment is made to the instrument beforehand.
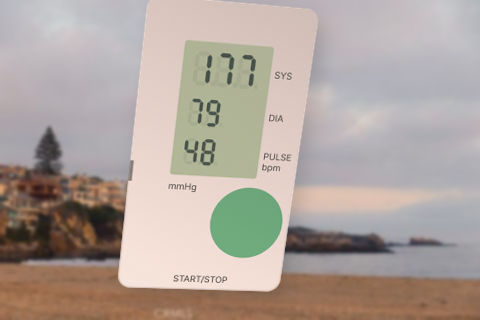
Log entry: 177 mmHg
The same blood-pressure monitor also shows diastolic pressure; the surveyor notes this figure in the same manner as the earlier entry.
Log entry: 79 mmHg
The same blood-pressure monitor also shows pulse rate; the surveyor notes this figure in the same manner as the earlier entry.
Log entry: 48 bpm
